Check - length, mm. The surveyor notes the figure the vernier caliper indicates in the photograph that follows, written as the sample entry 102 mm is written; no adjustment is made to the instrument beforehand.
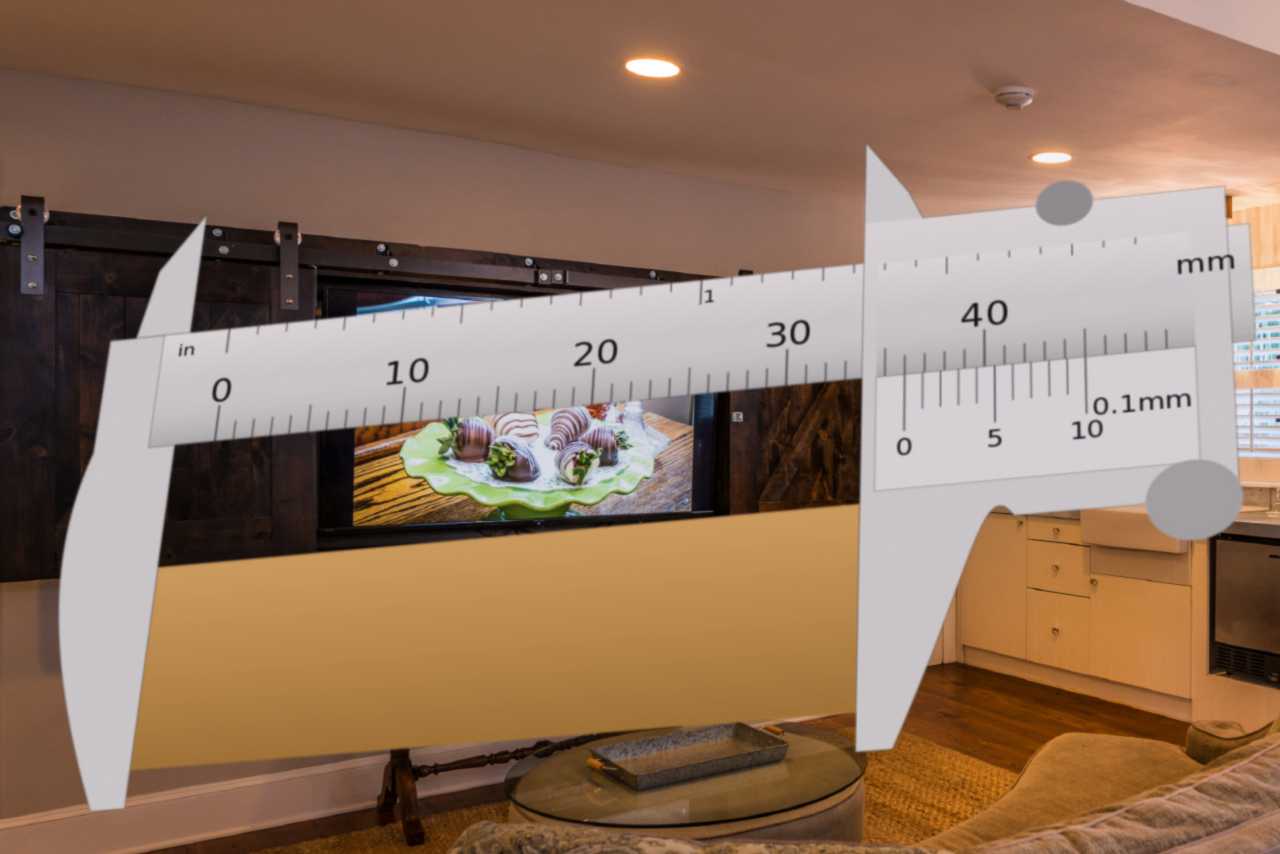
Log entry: 36.0 mm
